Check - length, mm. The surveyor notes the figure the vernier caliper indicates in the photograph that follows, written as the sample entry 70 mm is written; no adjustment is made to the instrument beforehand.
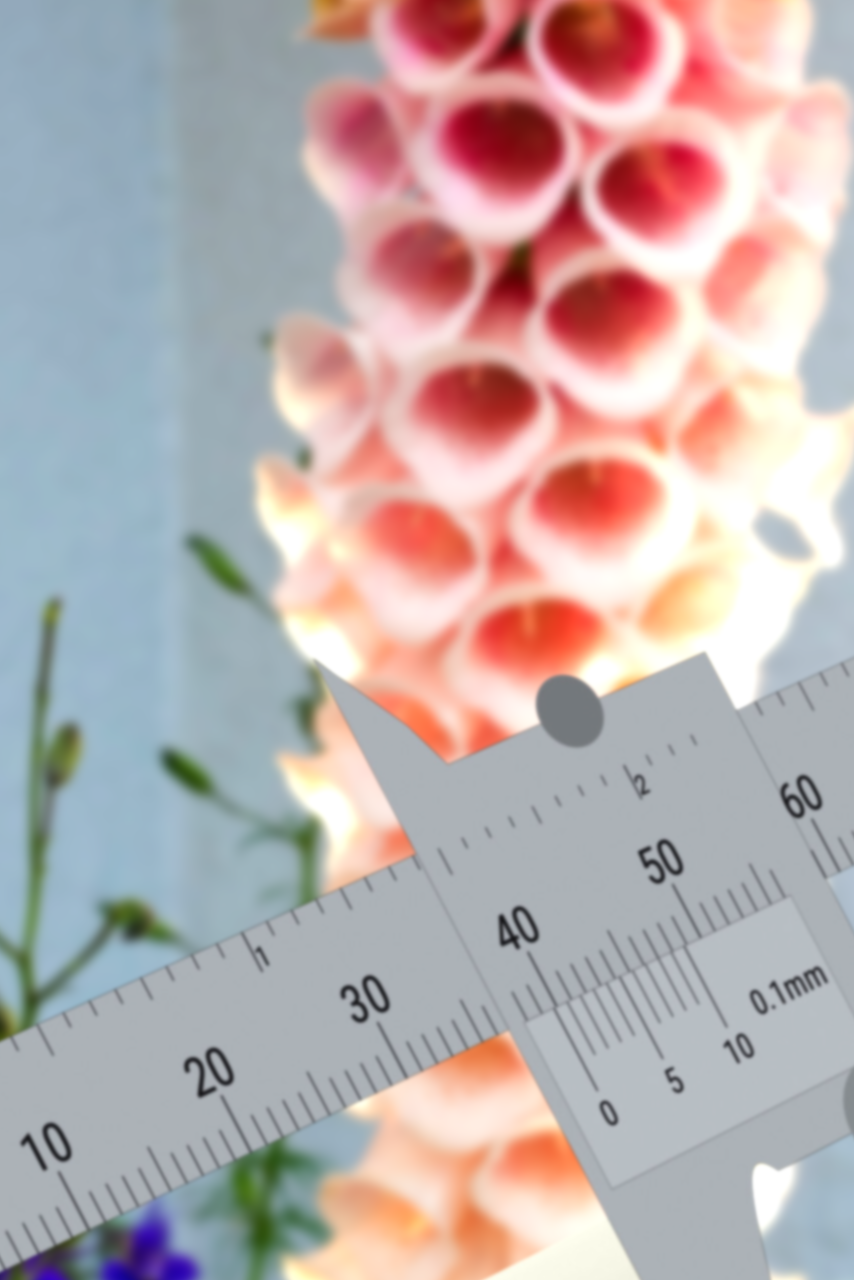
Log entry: 39.8 mm
